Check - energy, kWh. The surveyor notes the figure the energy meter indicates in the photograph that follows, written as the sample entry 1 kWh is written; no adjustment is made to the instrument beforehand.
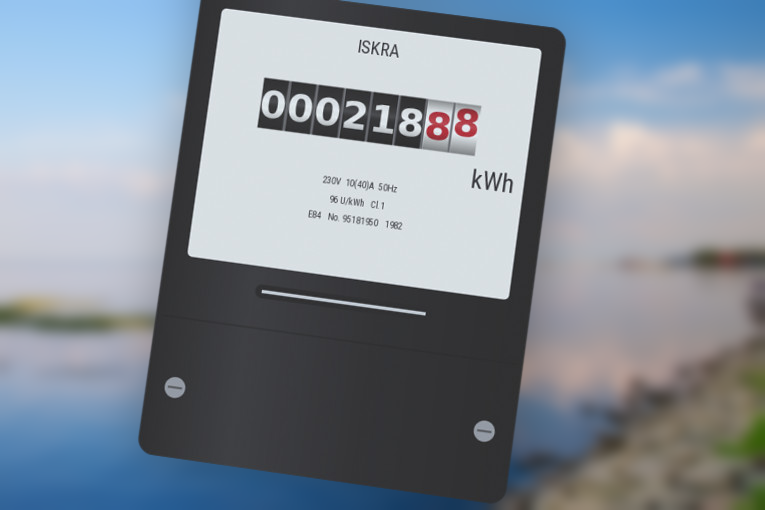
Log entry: 218.88 kWh
